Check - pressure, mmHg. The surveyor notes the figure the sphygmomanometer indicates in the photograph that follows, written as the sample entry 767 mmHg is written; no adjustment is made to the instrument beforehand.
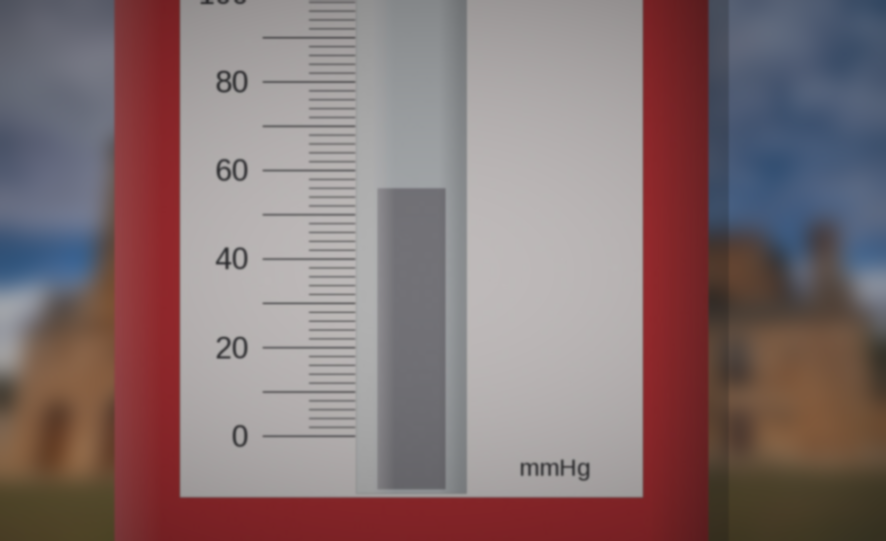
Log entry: 56 mmHg
